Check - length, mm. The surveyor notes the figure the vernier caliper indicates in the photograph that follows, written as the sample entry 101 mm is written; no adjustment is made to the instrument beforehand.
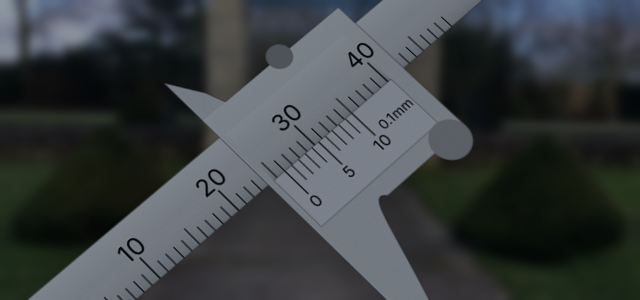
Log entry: 26.0 mm
